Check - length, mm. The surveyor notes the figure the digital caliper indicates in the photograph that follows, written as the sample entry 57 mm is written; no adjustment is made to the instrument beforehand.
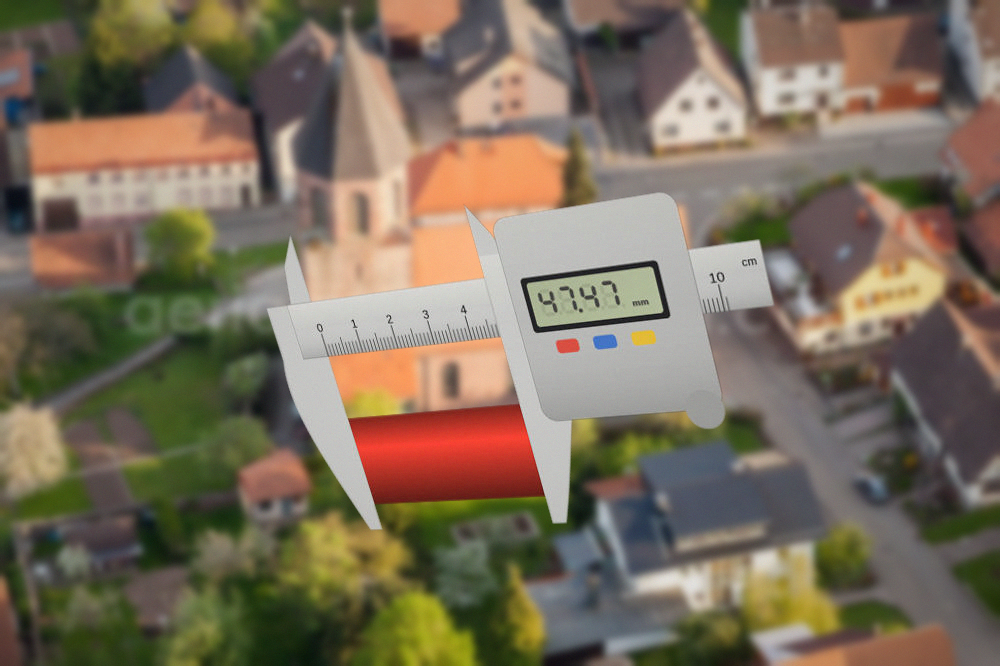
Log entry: 47.47 mm
